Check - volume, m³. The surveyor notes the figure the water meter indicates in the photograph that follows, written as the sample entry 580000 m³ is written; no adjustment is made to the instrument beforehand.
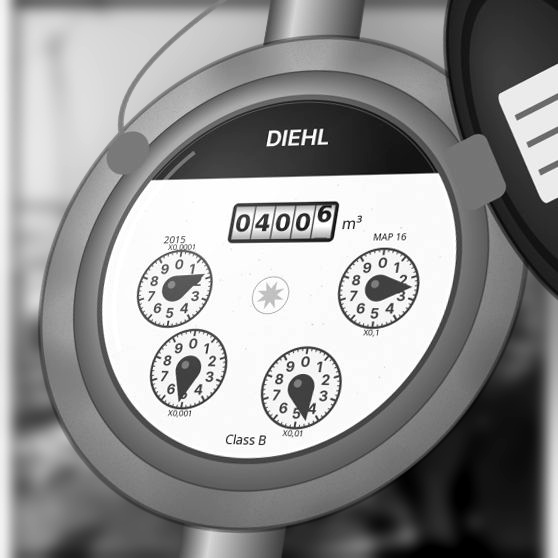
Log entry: 4006.2451 m³
